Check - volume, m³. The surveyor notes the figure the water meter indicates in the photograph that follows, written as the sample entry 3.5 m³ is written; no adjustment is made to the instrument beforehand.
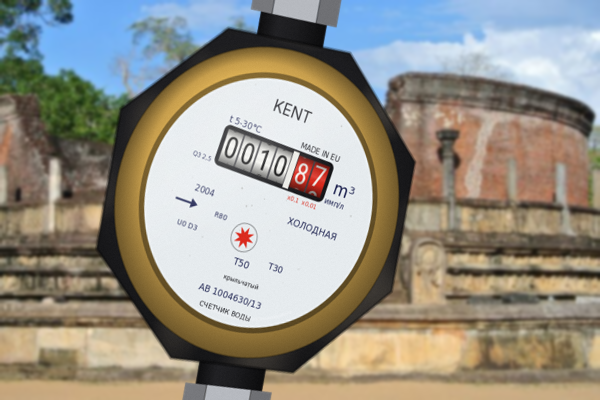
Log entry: 10.87 m³
